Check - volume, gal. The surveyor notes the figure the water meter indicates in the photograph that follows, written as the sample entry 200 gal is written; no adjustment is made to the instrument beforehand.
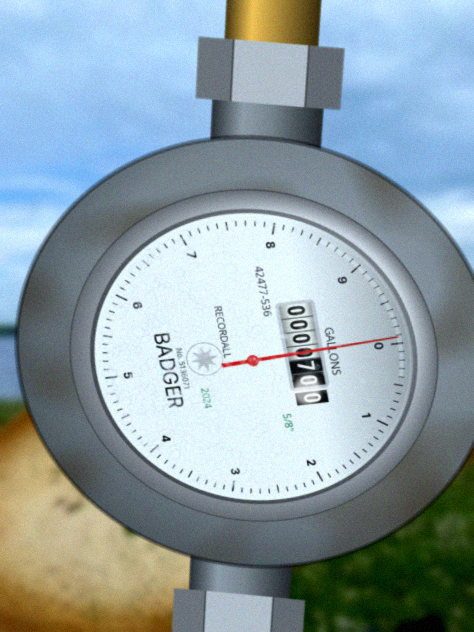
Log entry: 699.9 gal
